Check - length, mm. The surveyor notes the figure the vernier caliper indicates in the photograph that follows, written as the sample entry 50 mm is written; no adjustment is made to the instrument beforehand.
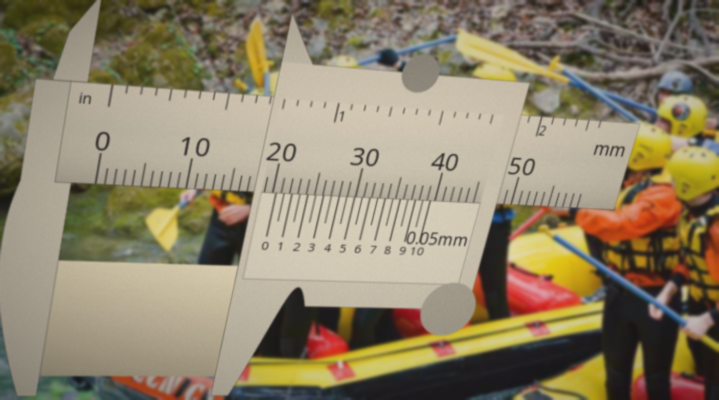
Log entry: 20.4 mm
